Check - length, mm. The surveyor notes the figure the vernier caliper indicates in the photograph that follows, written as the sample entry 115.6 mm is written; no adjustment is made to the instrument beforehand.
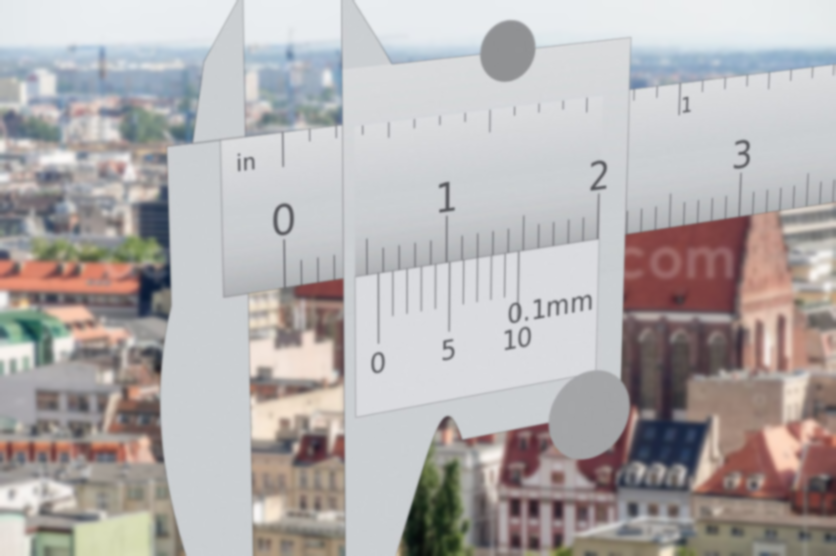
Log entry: 5.7 mm
